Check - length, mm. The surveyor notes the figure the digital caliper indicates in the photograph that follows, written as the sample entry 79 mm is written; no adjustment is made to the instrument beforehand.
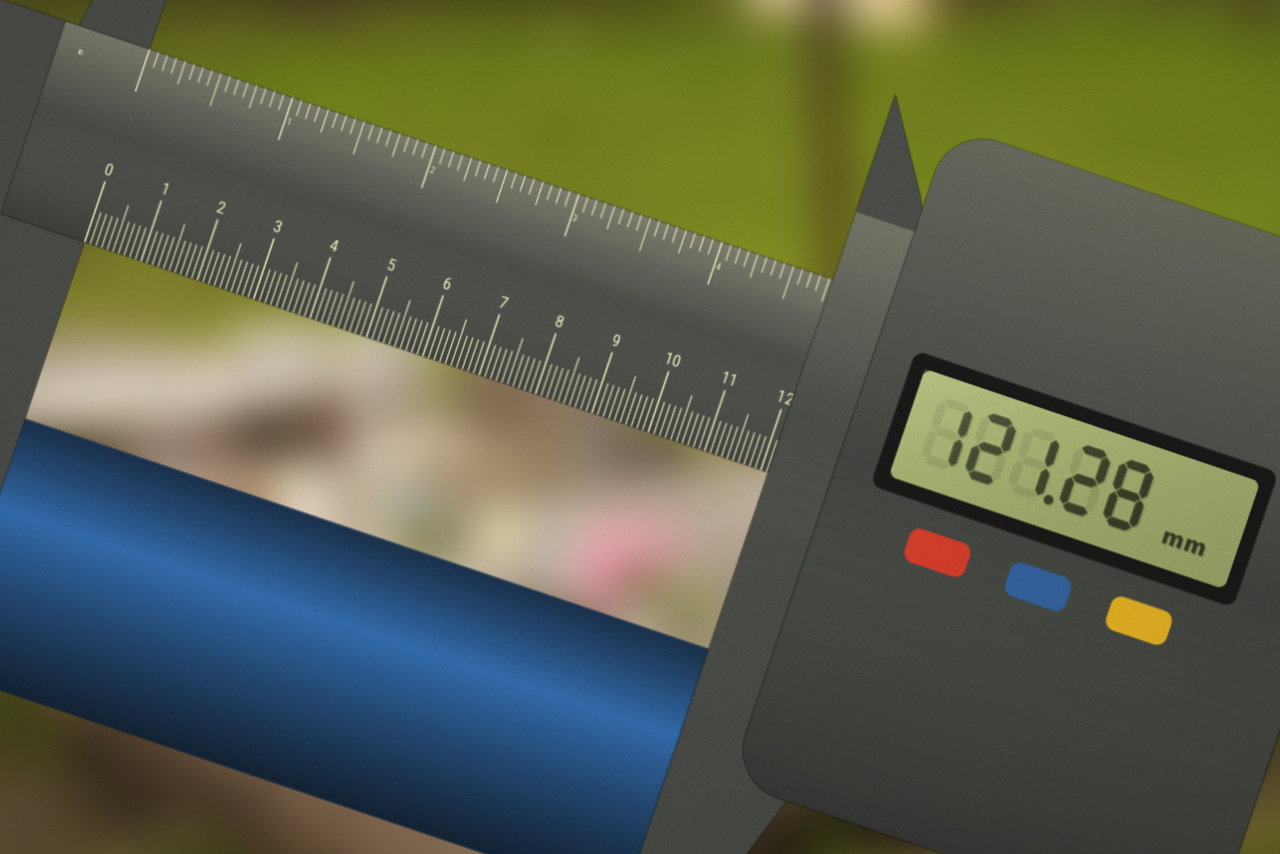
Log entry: 121.28 mm
